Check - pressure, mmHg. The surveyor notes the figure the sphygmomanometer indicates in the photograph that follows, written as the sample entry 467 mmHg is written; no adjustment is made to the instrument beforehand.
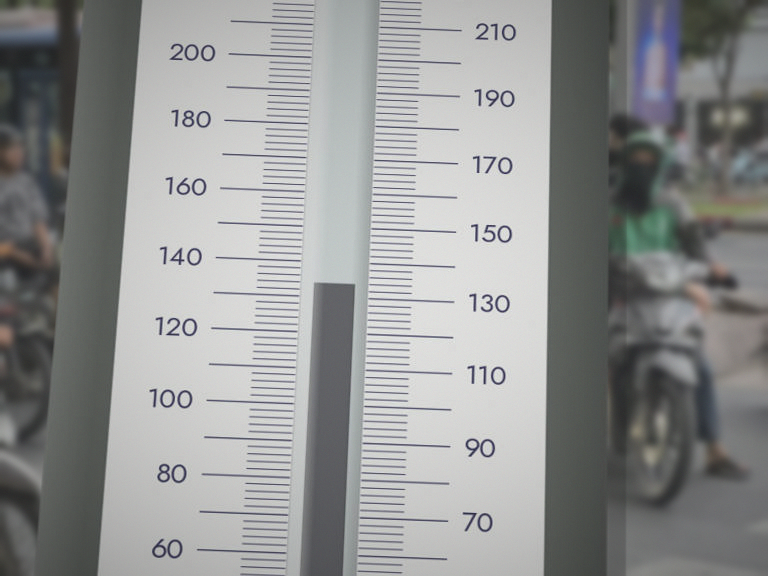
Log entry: 134 mmHg
